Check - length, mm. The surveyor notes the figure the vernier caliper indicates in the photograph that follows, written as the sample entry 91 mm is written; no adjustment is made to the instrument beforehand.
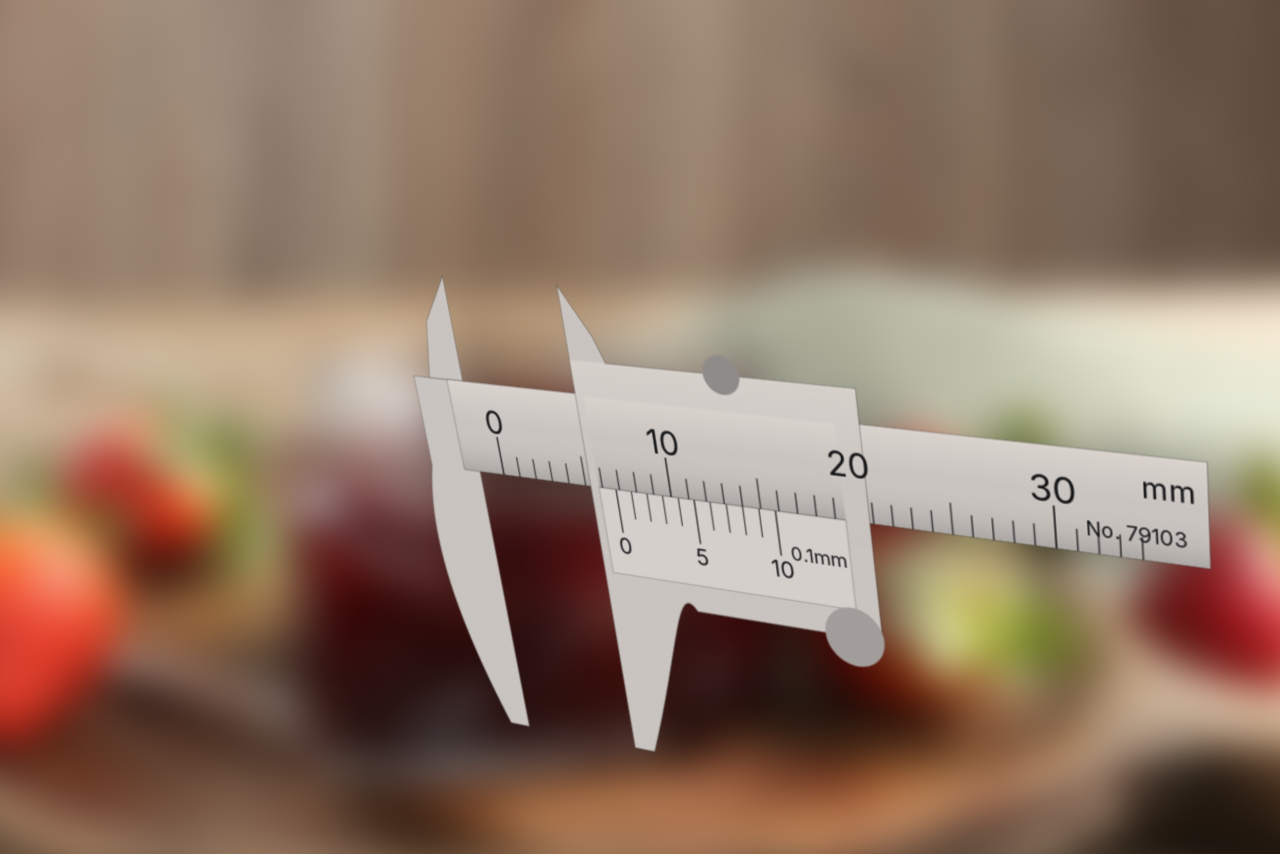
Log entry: 6.8 mm
